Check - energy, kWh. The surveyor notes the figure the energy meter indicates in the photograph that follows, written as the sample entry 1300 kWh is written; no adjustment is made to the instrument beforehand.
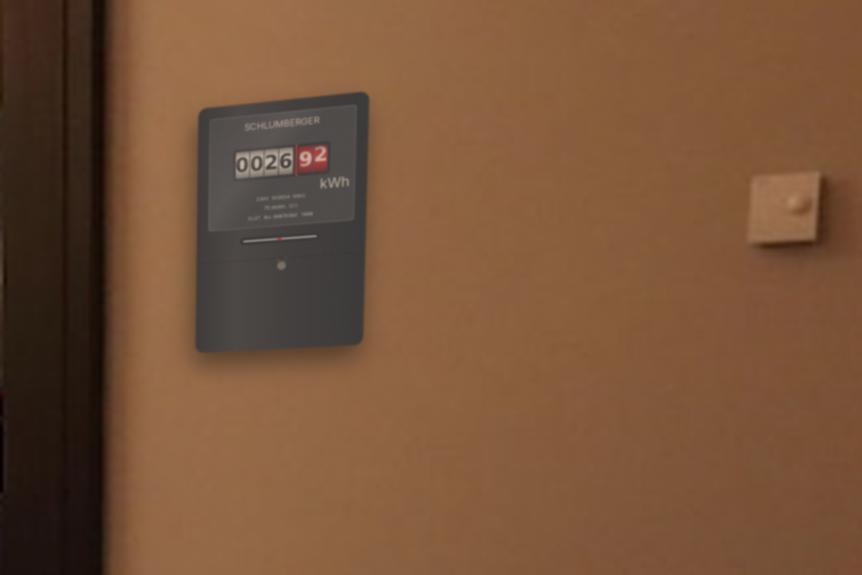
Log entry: 26.92 kWh
